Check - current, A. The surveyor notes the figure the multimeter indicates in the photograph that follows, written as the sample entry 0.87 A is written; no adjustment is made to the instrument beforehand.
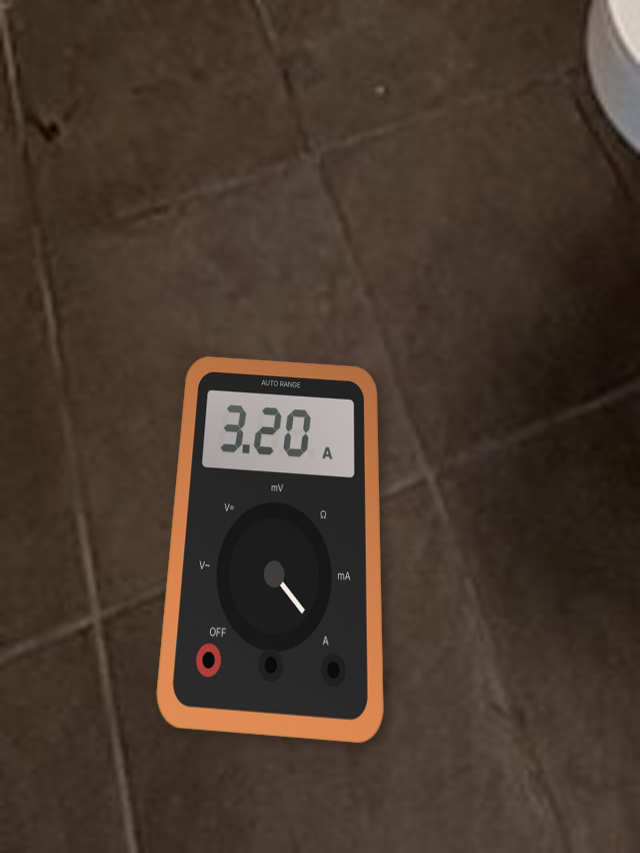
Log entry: 3.20 A
